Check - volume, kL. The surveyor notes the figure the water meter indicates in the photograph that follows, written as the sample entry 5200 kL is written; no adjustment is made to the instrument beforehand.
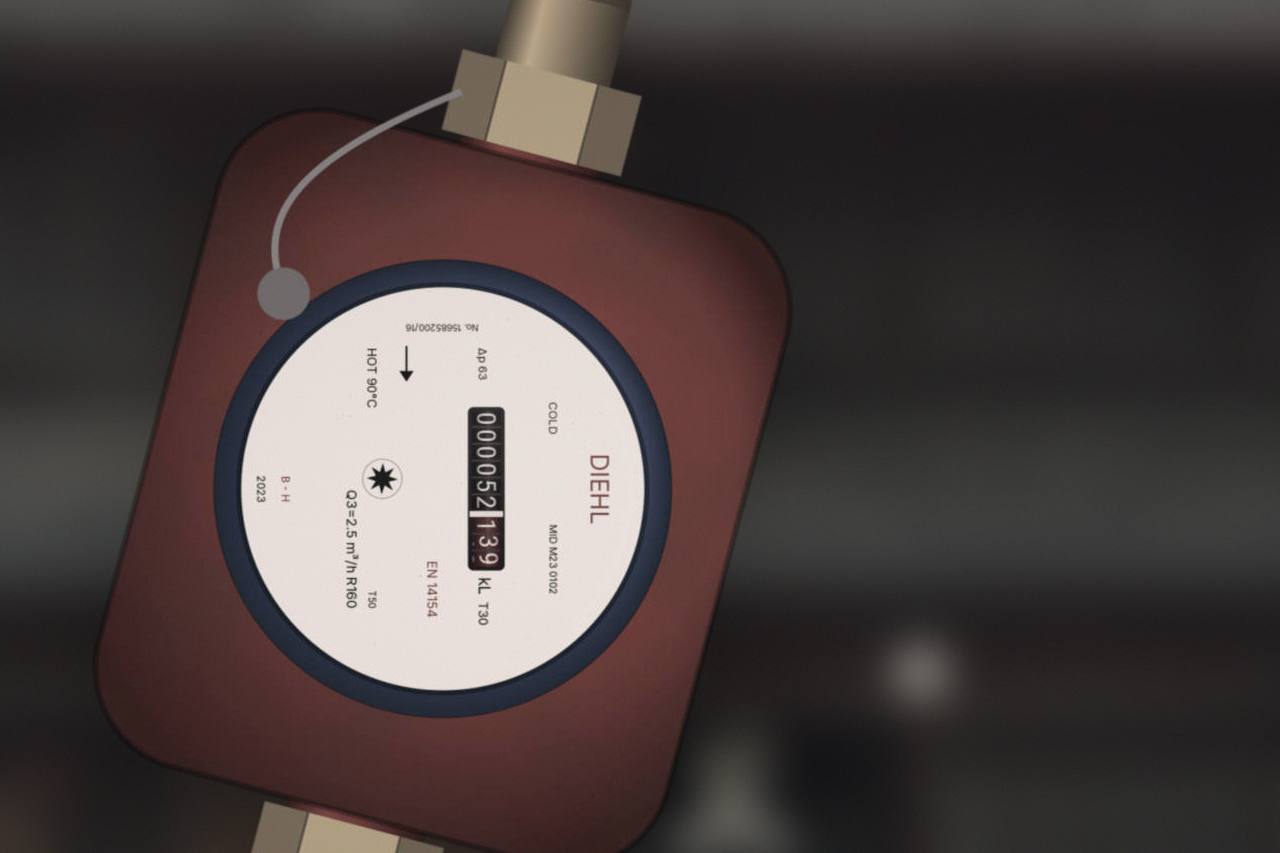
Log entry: 52.139 kL
